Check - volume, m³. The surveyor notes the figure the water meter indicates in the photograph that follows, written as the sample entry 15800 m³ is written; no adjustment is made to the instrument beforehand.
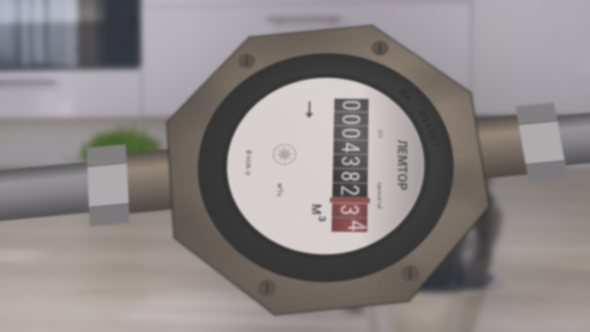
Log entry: 4382.34 m³
